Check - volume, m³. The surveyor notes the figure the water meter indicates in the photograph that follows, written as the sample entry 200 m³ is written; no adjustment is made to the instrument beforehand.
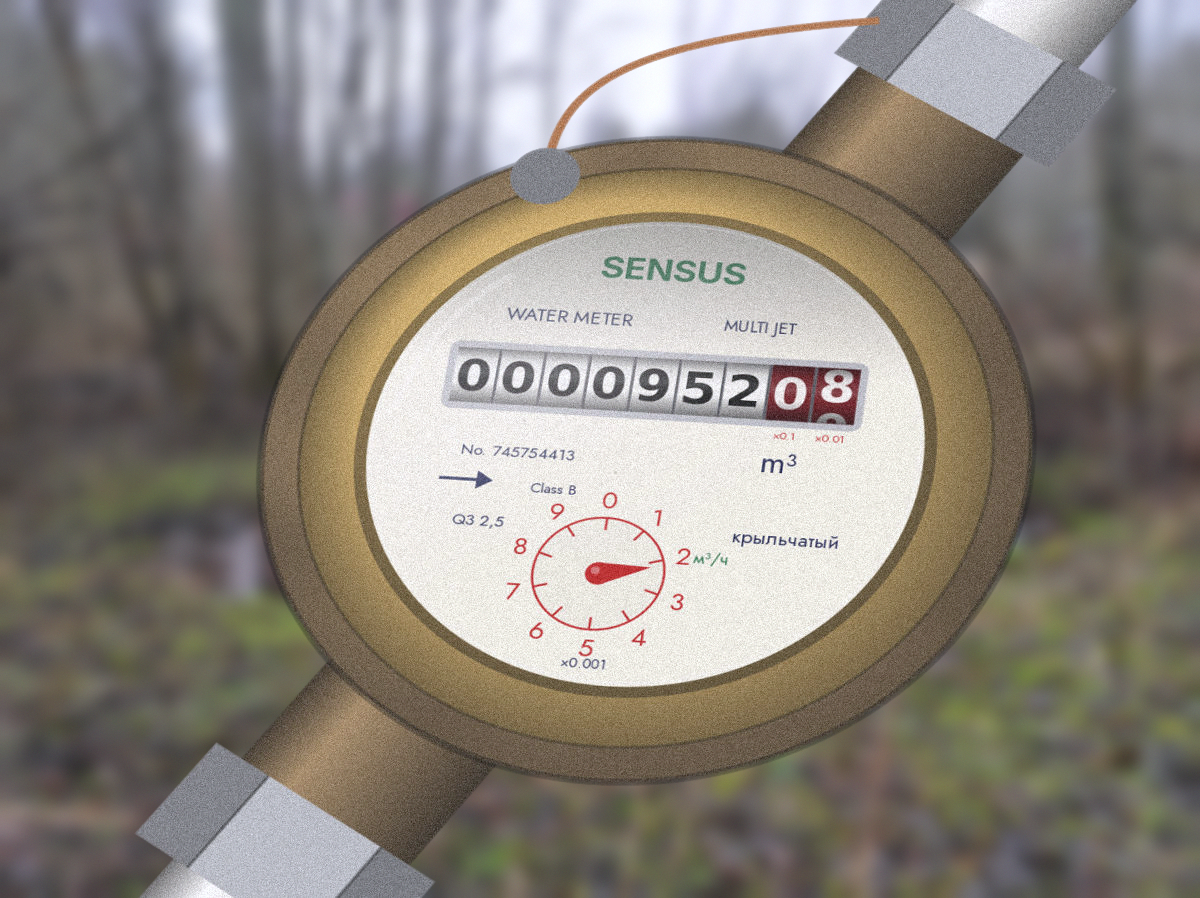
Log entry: 952.082 m³
